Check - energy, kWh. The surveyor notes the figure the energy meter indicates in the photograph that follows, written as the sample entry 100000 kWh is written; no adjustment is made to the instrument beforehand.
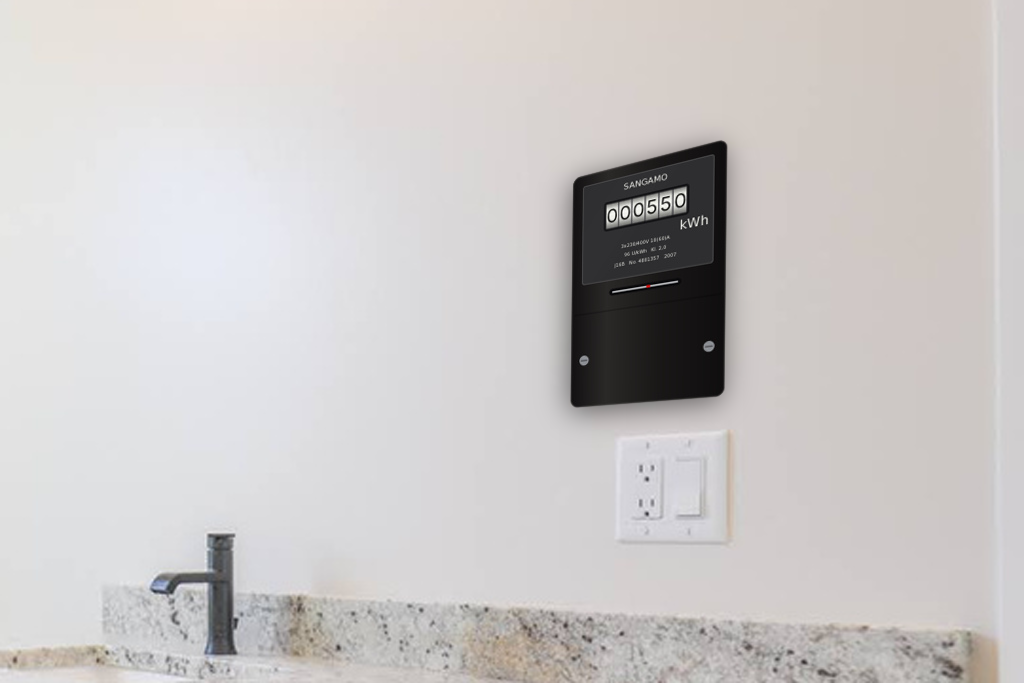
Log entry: 550 kWh
